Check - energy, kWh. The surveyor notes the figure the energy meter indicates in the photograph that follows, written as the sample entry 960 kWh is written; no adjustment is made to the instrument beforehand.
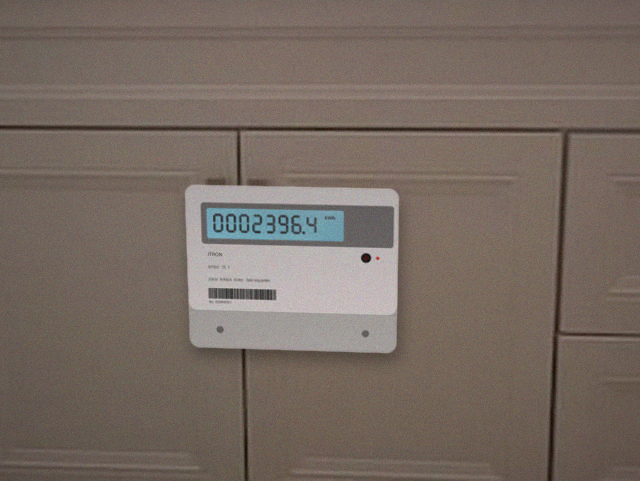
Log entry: 2396.4 kWh
